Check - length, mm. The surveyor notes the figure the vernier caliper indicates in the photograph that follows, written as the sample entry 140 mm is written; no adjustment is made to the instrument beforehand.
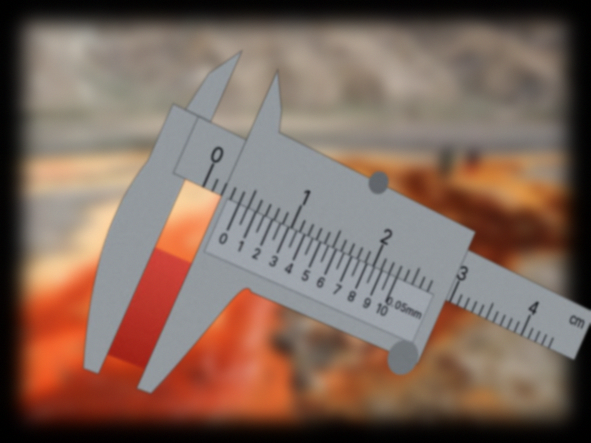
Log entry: 4.0 mm
